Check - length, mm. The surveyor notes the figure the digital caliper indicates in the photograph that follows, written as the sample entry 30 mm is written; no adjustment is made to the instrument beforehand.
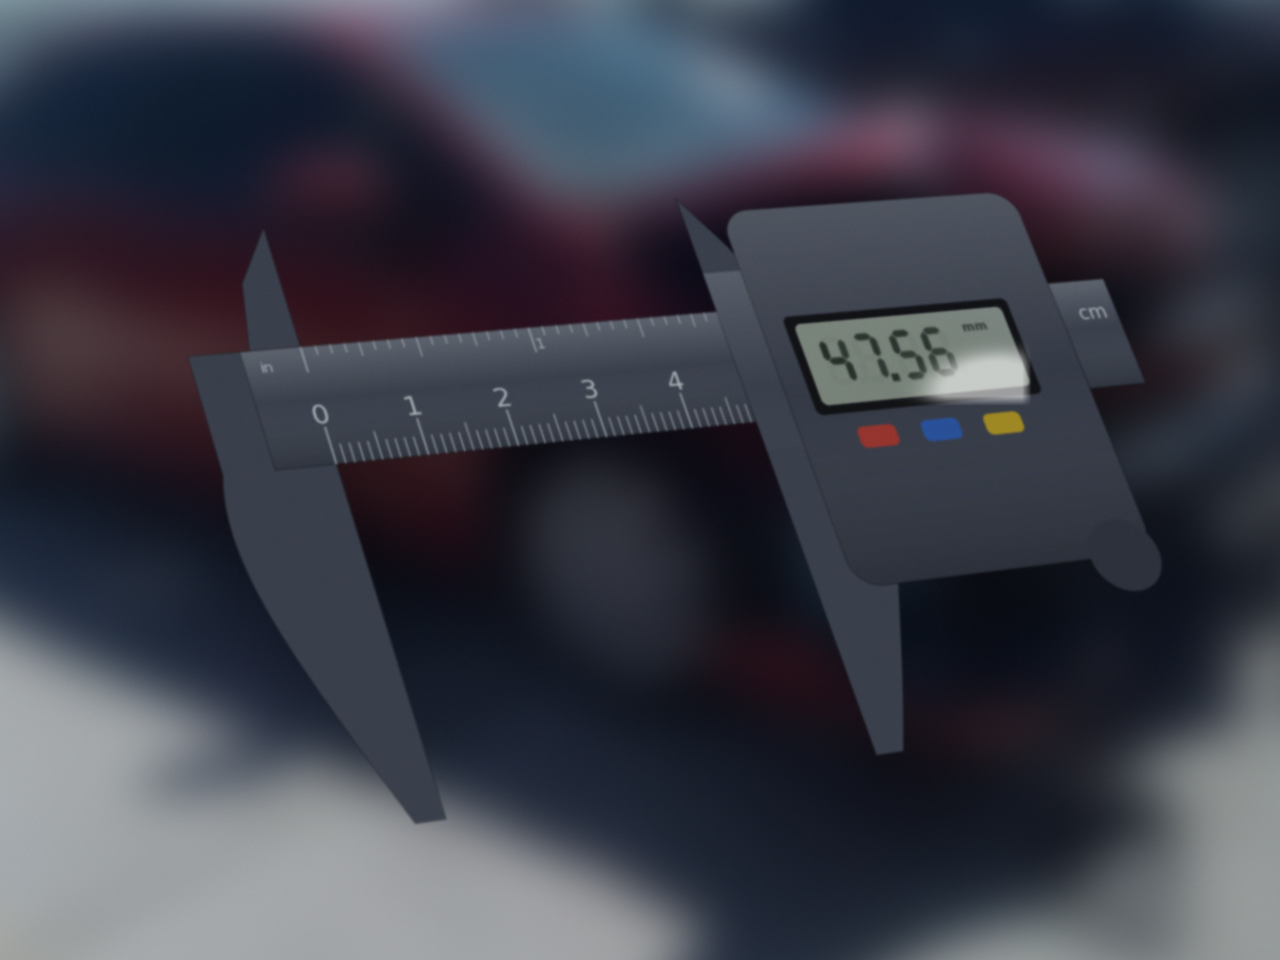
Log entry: 47.56 mm
